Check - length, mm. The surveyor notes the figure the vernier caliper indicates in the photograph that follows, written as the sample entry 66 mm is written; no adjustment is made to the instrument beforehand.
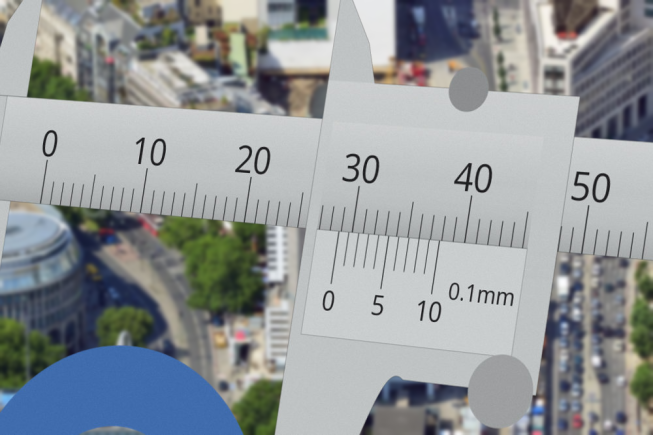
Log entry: 28.8 mm
